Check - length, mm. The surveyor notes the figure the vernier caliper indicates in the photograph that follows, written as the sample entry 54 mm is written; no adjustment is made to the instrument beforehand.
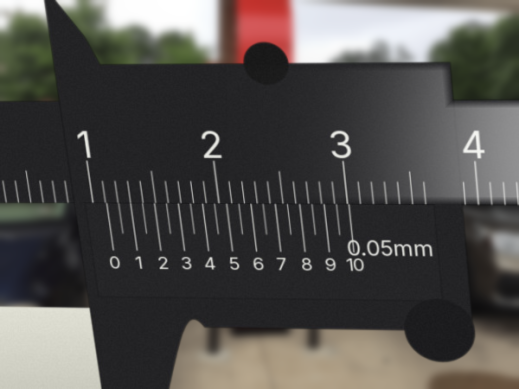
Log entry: 11.1 mm
